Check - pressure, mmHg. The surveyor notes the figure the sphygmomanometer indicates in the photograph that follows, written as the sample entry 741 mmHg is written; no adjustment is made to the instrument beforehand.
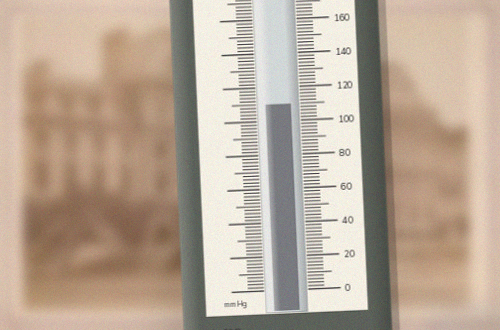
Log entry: 110 mmHg
